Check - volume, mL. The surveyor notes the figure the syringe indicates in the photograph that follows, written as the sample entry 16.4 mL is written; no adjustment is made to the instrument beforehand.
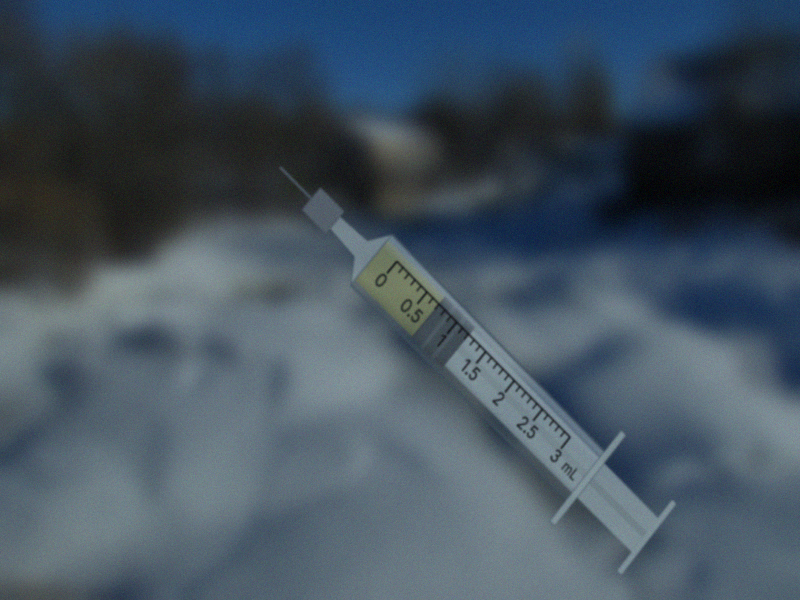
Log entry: 0.7 mL
